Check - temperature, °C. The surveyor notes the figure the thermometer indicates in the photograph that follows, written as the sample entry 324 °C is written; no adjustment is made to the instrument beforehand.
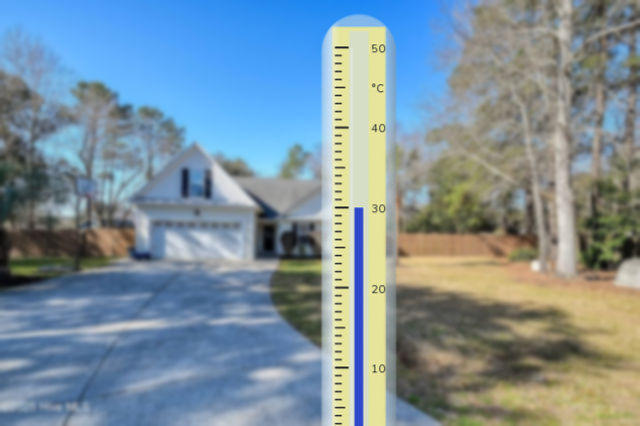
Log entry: 30 °C
